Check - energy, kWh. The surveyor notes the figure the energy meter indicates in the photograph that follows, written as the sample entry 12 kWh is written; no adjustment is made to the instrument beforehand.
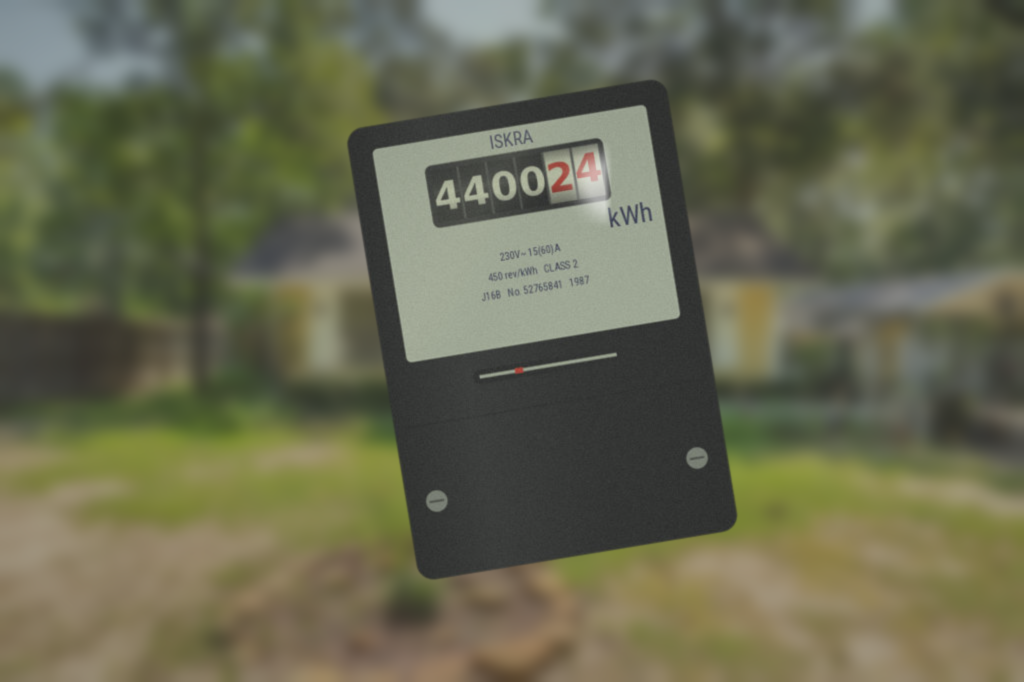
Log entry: 4400.24 kWh
